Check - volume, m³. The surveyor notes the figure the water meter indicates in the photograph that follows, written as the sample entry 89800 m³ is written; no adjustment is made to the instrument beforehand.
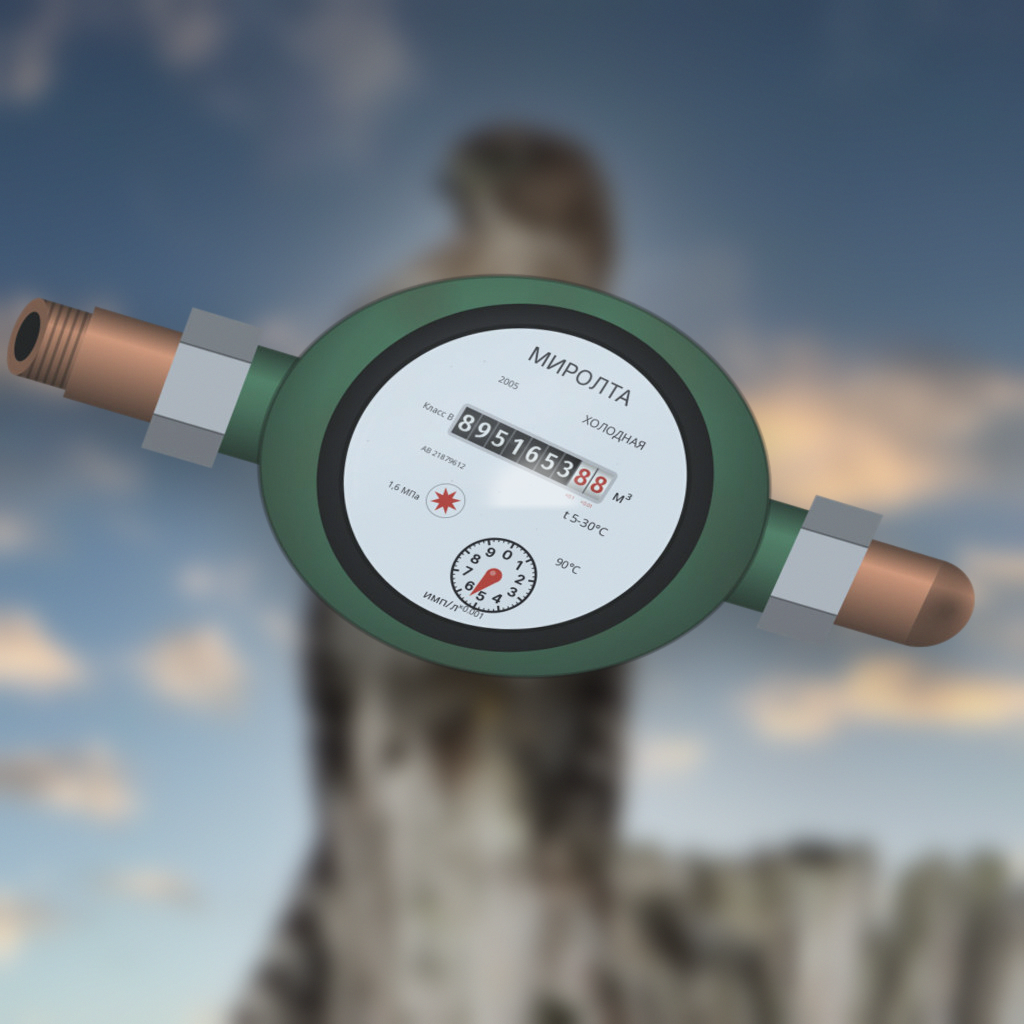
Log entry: 8951653.885 m³
